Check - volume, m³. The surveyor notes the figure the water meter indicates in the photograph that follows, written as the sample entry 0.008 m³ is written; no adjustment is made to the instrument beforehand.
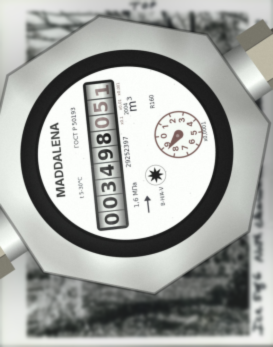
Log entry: 3498.0508 m³
